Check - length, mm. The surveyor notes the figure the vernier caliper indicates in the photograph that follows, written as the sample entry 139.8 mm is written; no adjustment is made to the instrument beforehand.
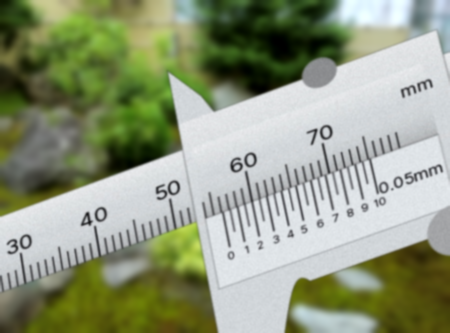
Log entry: 56.2 mm
